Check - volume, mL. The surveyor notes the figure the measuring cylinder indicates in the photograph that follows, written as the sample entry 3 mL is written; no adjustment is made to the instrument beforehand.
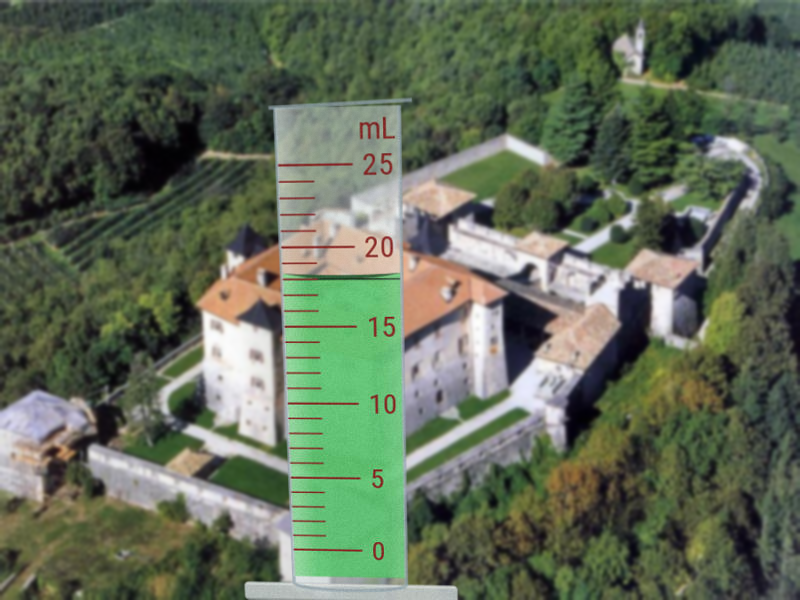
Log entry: 18 mL
